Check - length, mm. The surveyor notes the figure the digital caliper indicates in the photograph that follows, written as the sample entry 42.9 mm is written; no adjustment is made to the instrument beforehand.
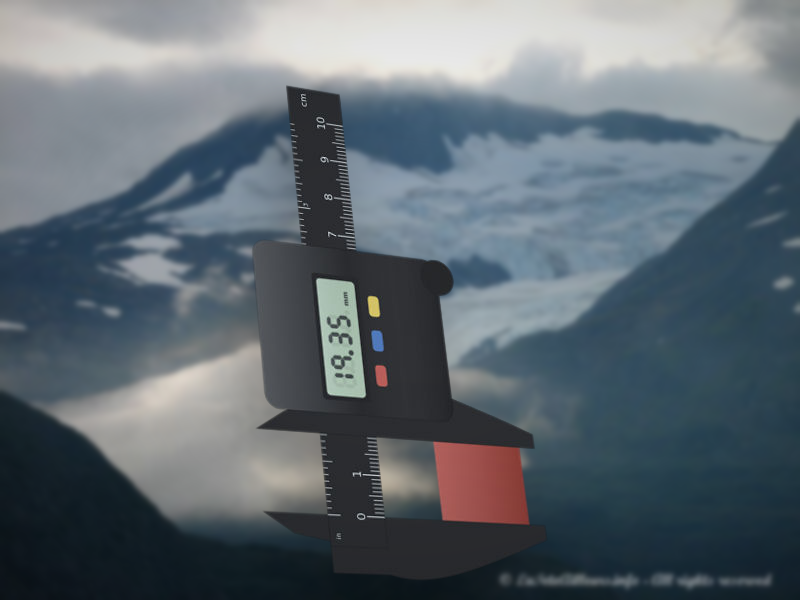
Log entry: 19.35 mm
